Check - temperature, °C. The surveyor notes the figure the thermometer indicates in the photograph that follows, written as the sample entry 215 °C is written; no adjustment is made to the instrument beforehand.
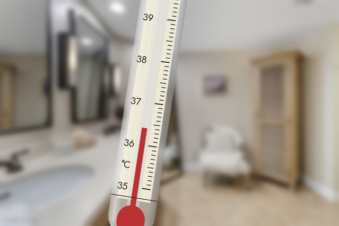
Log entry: 36.4 °C
